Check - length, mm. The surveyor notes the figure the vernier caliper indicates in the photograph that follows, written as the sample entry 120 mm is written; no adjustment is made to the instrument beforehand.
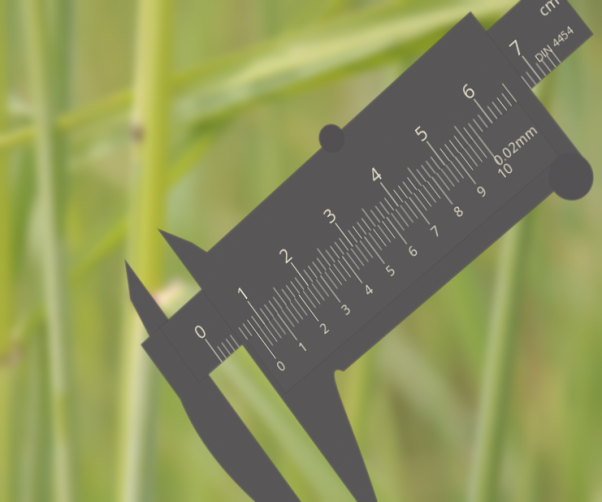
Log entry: 8.0 mm
